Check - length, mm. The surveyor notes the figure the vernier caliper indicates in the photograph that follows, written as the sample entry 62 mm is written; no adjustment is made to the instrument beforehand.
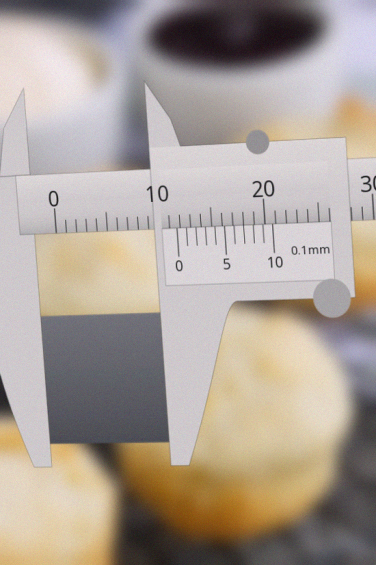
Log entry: 11.7 mm
